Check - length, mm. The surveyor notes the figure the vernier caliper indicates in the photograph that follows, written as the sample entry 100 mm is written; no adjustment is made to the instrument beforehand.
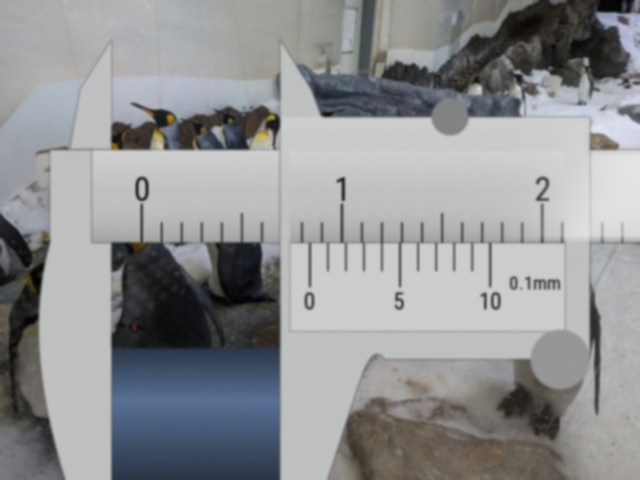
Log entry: 8.4 mm
